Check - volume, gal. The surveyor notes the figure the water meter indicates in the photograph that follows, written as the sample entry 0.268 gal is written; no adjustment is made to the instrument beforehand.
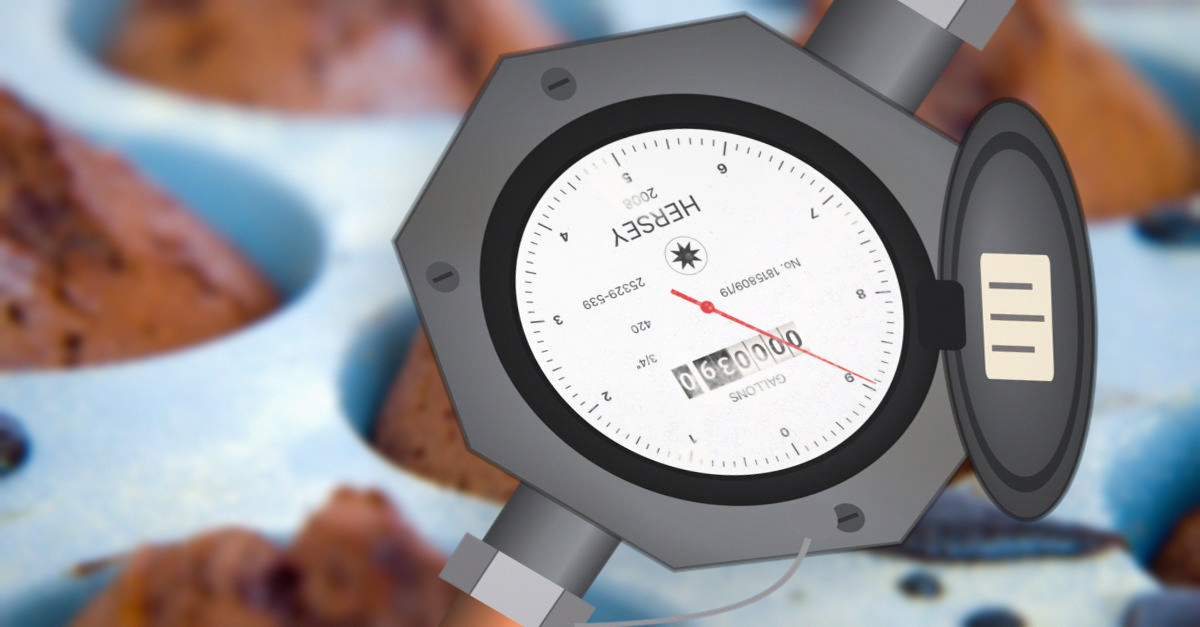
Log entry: 388.9 gal
